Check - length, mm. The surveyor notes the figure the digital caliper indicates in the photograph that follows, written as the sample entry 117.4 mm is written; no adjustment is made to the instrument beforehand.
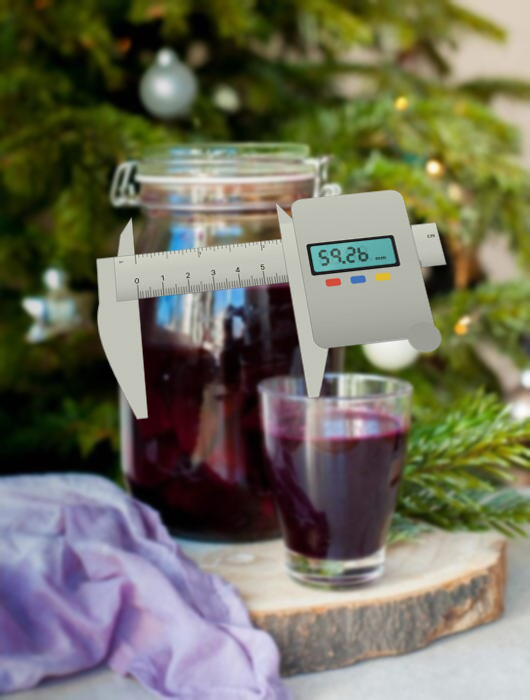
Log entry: 59.26 mm
